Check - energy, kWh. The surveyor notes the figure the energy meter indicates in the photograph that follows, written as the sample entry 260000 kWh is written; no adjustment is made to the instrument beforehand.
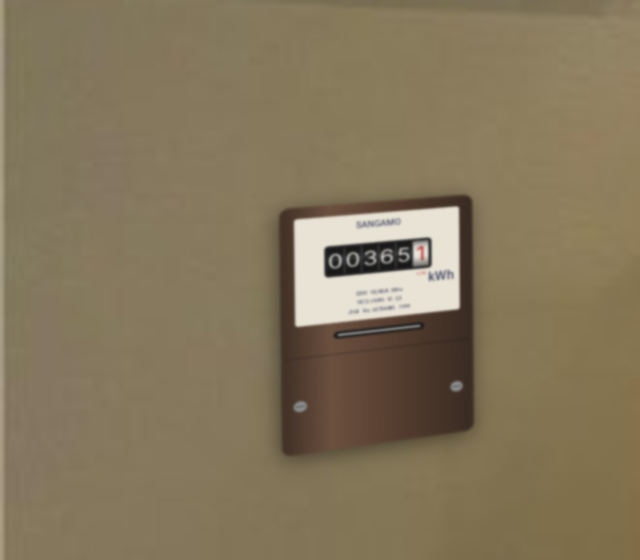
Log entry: 365.1 kWh
